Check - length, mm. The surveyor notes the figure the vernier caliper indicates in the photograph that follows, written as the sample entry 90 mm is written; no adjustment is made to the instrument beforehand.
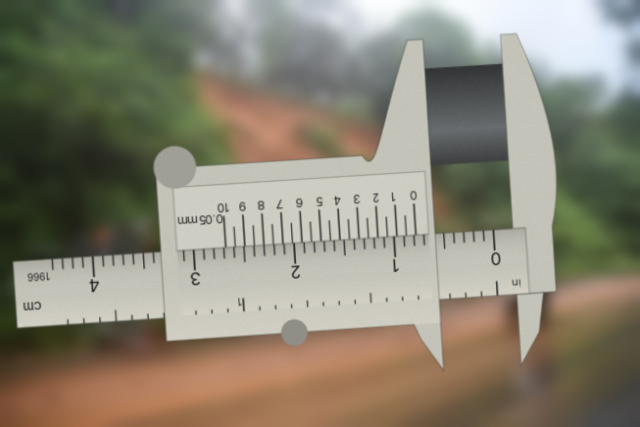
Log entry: 7.8 mm
